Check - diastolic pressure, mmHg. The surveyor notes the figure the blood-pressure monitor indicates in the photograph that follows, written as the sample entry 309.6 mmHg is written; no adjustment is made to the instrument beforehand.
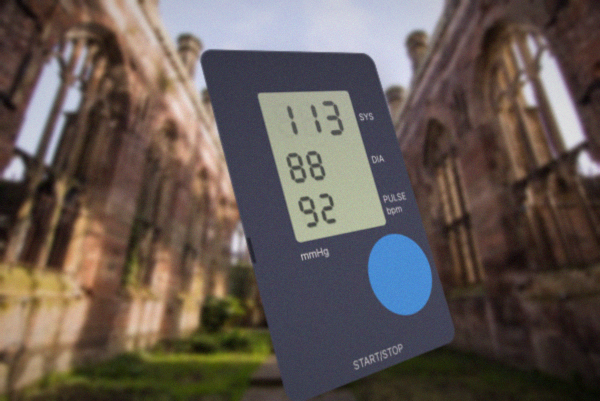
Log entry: 88 mmHg
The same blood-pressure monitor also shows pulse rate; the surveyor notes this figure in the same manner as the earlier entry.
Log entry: 92 bpm
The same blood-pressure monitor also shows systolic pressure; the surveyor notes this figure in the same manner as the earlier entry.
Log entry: 113 mmHg
